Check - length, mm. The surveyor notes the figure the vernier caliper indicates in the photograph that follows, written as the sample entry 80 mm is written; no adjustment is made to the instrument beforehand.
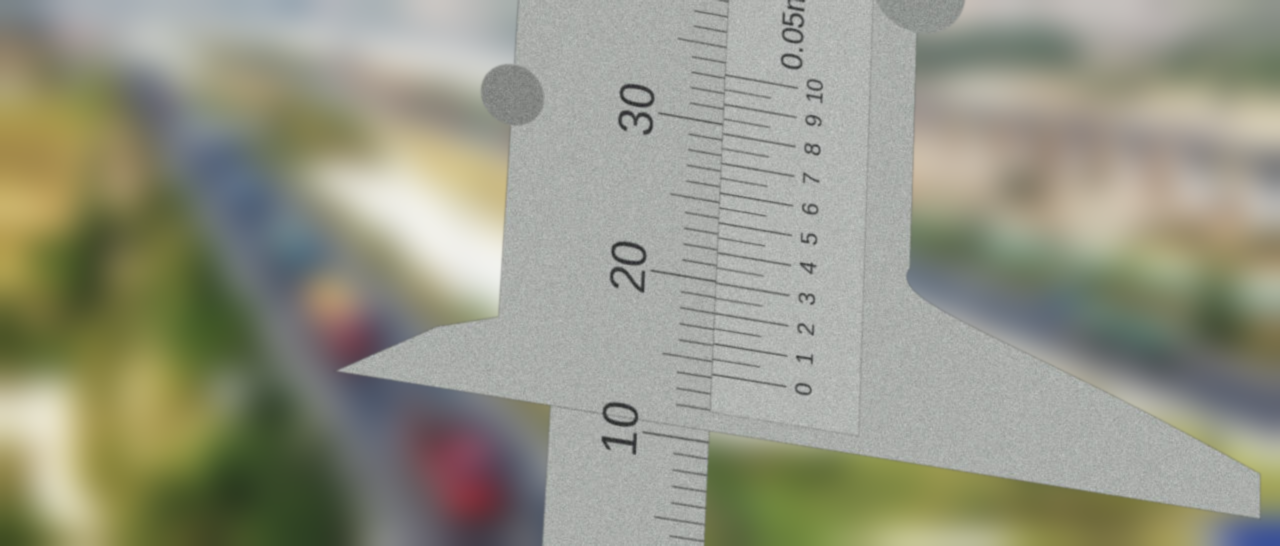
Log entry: 14.2 mm
